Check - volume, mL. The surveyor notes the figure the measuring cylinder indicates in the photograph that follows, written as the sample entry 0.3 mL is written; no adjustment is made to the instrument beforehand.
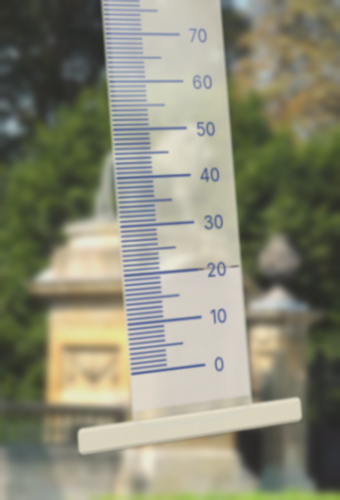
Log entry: 20 mL
